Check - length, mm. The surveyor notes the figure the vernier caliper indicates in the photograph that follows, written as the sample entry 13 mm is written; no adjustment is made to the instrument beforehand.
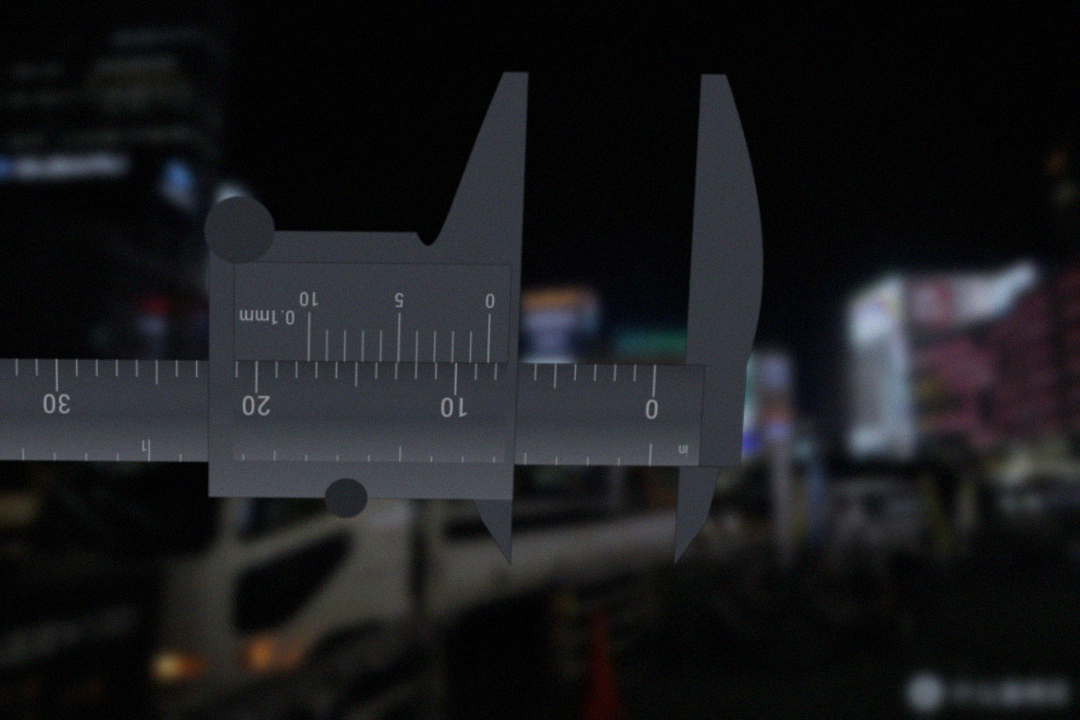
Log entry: 8.4 mm
